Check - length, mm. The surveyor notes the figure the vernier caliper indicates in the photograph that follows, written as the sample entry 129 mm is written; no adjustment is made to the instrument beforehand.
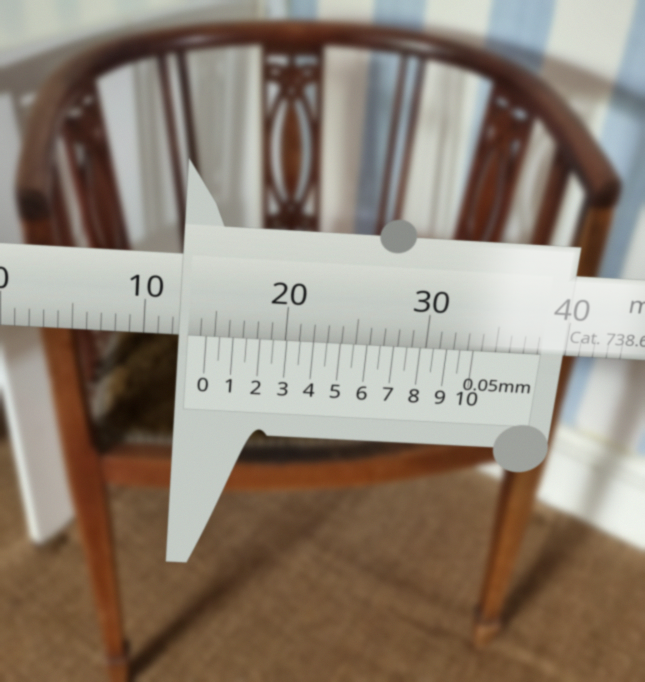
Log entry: 14.4 mm
